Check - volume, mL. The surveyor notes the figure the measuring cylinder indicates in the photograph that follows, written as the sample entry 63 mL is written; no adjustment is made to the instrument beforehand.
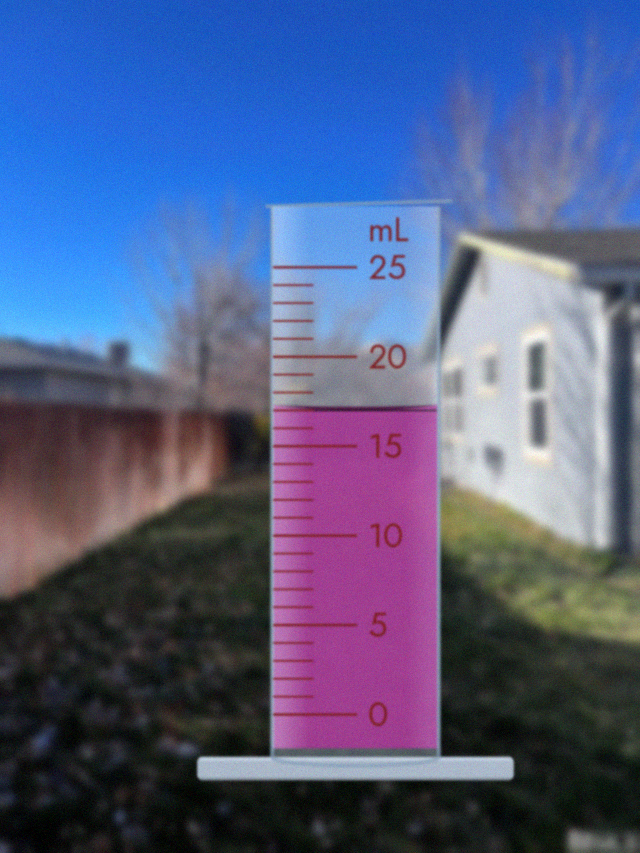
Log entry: 17 mL
